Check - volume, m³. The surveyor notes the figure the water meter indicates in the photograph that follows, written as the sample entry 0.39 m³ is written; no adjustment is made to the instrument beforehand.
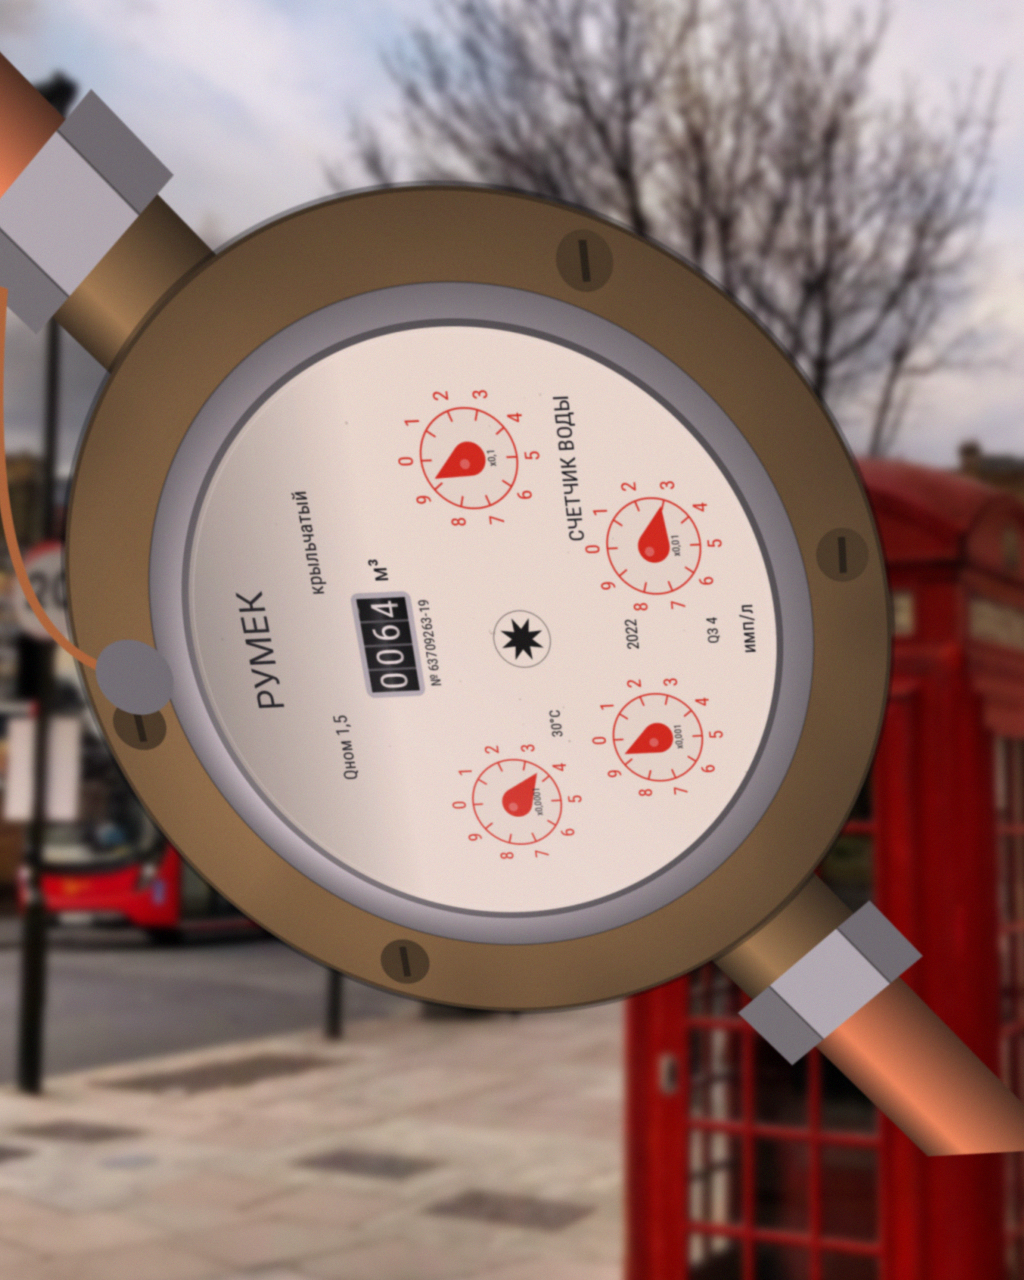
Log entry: 63.9293 m³
